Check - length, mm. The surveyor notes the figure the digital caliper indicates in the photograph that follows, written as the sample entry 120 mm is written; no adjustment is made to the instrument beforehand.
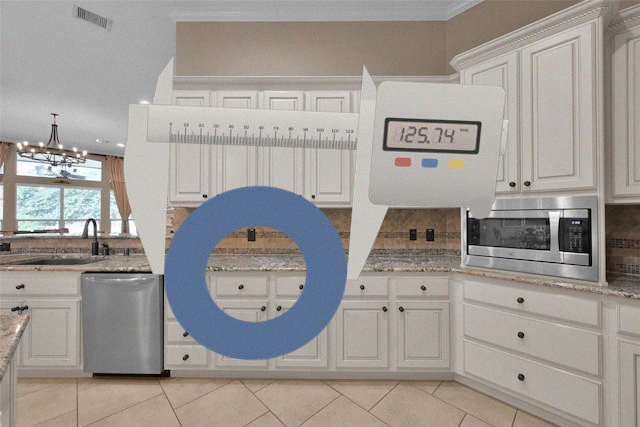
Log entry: 125.74 mm
